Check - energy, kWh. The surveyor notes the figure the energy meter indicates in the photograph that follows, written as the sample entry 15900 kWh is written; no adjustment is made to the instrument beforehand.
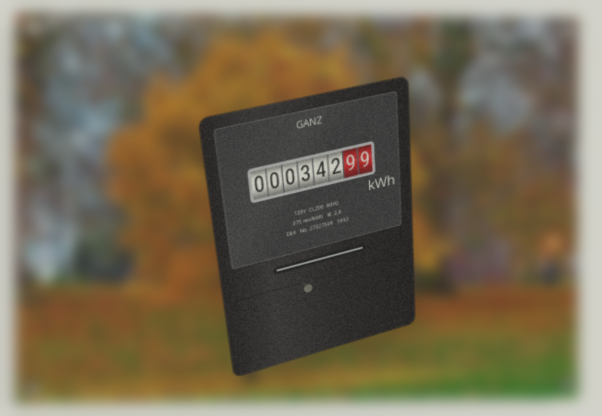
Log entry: 342.99 kWh
